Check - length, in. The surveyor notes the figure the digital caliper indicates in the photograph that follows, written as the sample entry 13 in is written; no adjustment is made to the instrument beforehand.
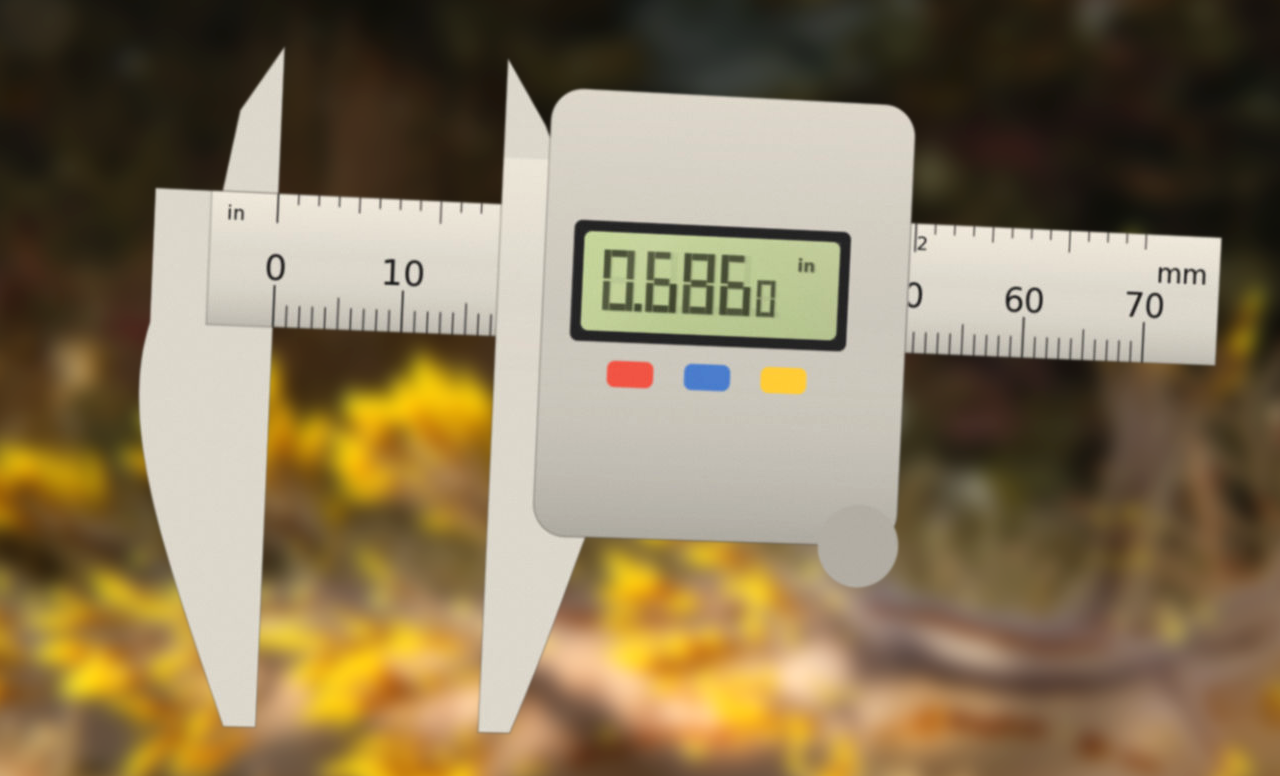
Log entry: 0.6860 in
